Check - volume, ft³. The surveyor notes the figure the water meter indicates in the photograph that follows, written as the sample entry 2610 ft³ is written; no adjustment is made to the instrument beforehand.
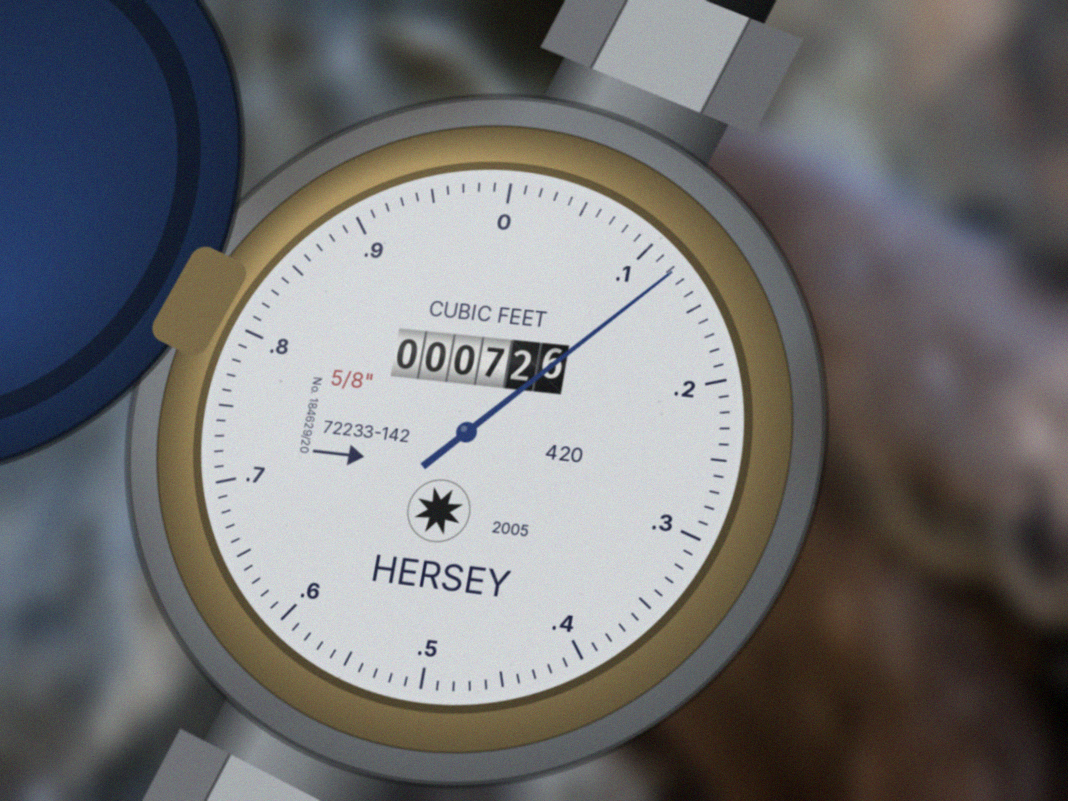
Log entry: 726.12 ft³
